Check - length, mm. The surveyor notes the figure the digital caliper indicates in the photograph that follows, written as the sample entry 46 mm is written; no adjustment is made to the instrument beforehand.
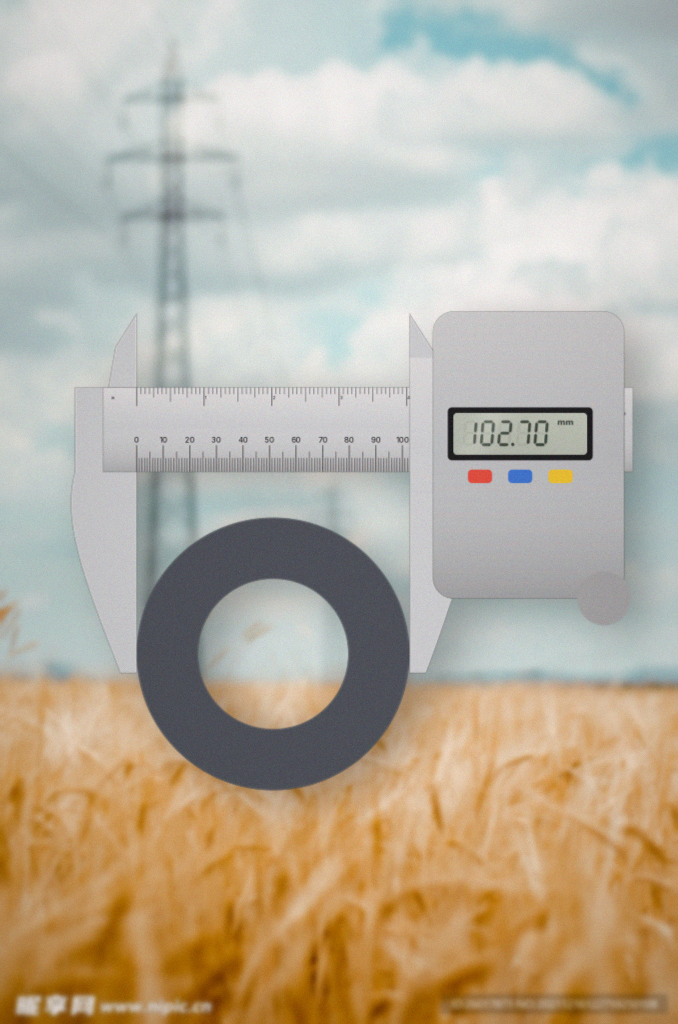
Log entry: 102.70 mm
